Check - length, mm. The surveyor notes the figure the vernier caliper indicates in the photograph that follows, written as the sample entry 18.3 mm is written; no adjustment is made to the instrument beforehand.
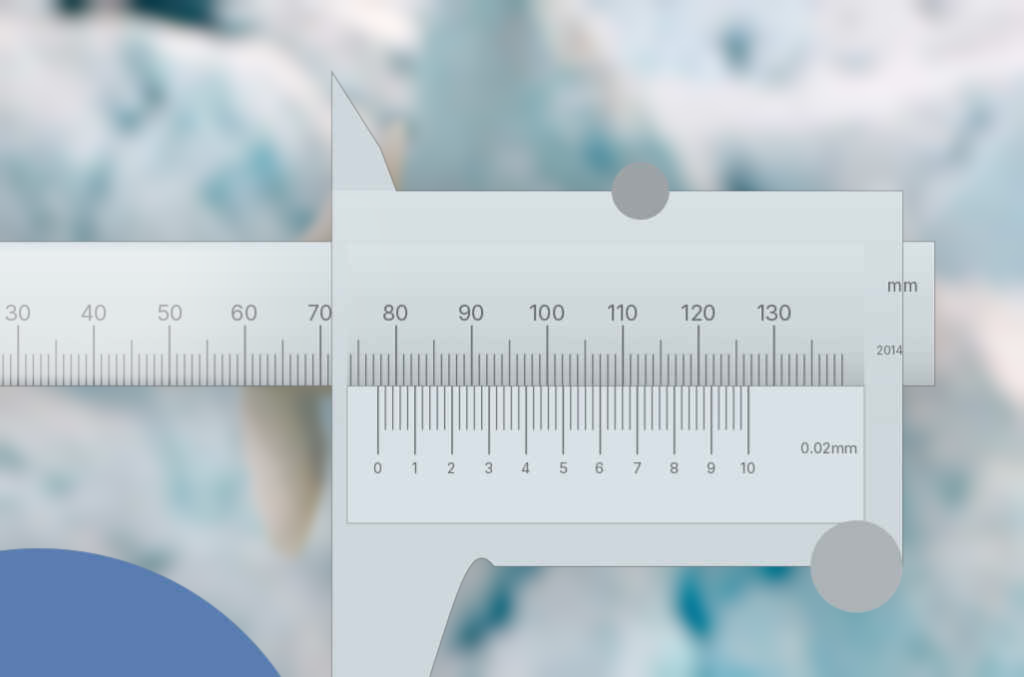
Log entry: 77.6 mm
